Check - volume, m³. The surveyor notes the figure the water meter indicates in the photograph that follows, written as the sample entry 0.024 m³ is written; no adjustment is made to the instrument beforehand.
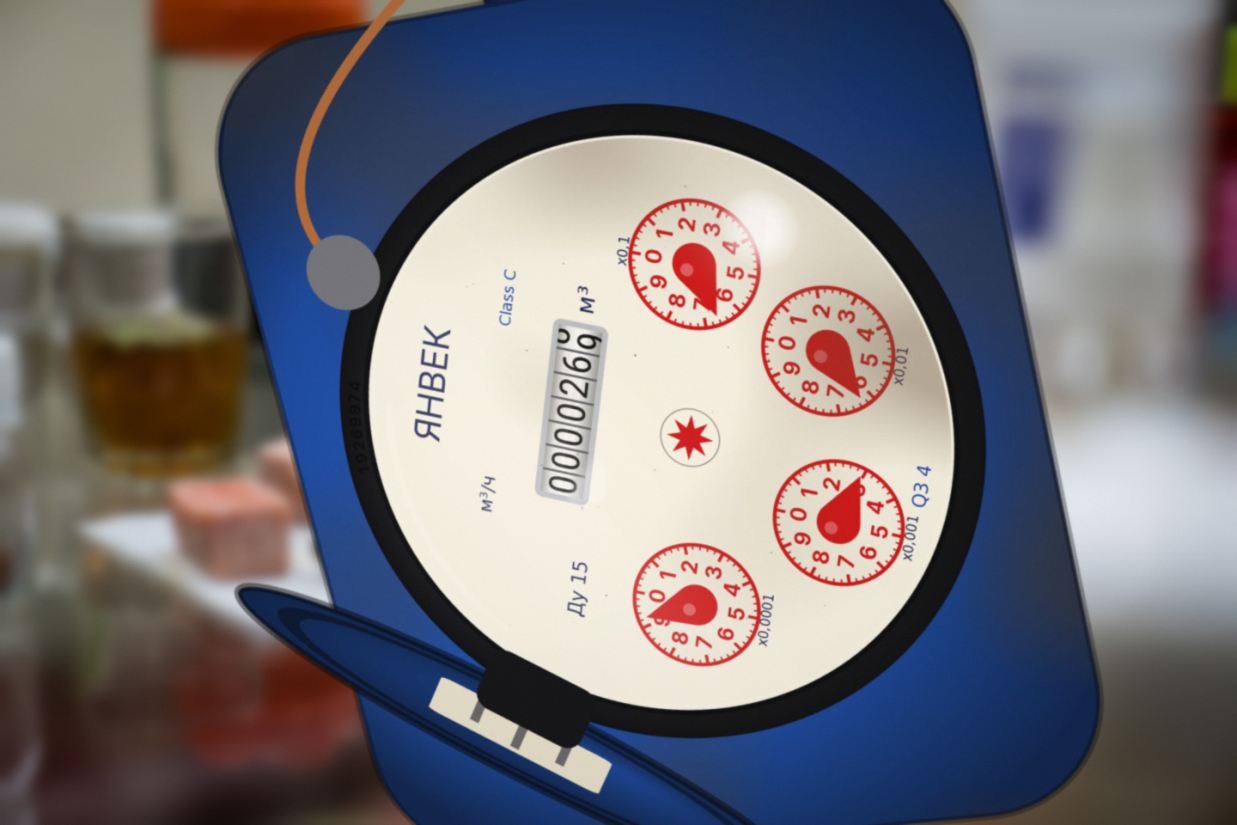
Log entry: 268.6629 m³
